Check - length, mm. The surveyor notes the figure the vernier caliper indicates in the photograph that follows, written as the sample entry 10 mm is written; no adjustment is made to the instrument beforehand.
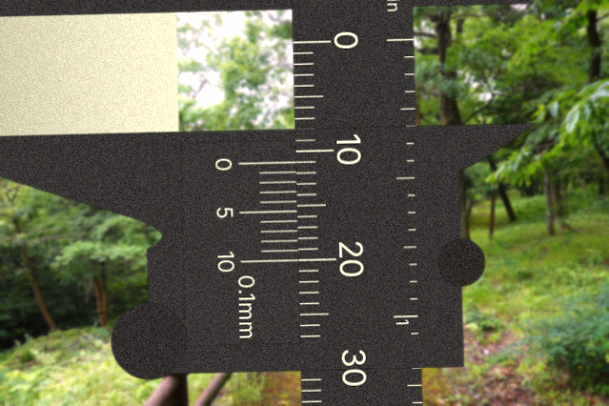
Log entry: 11.0 mm
